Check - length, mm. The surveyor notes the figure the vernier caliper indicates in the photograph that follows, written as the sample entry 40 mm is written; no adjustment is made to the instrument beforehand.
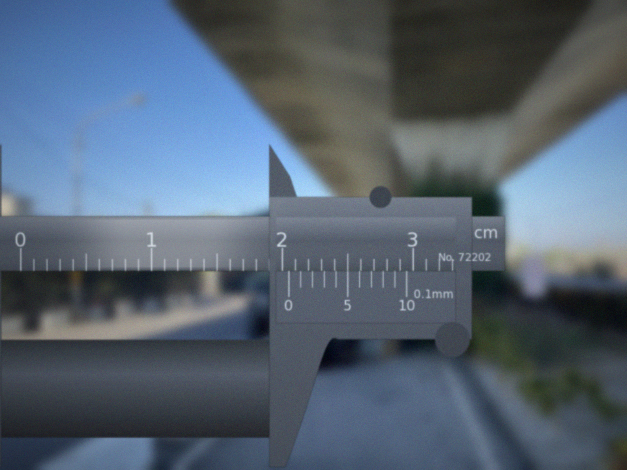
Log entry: 20.5 mm
